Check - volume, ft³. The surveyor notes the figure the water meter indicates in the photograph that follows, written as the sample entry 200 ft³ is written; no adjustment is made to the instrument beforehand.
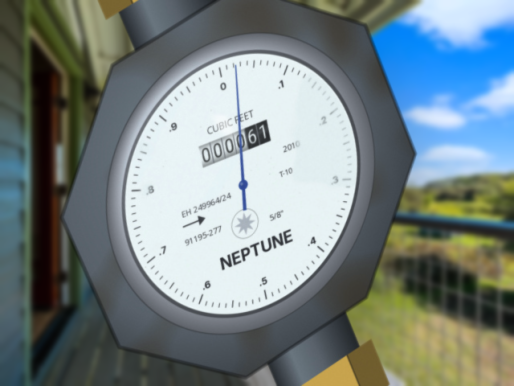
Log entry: 61.02 ft³
